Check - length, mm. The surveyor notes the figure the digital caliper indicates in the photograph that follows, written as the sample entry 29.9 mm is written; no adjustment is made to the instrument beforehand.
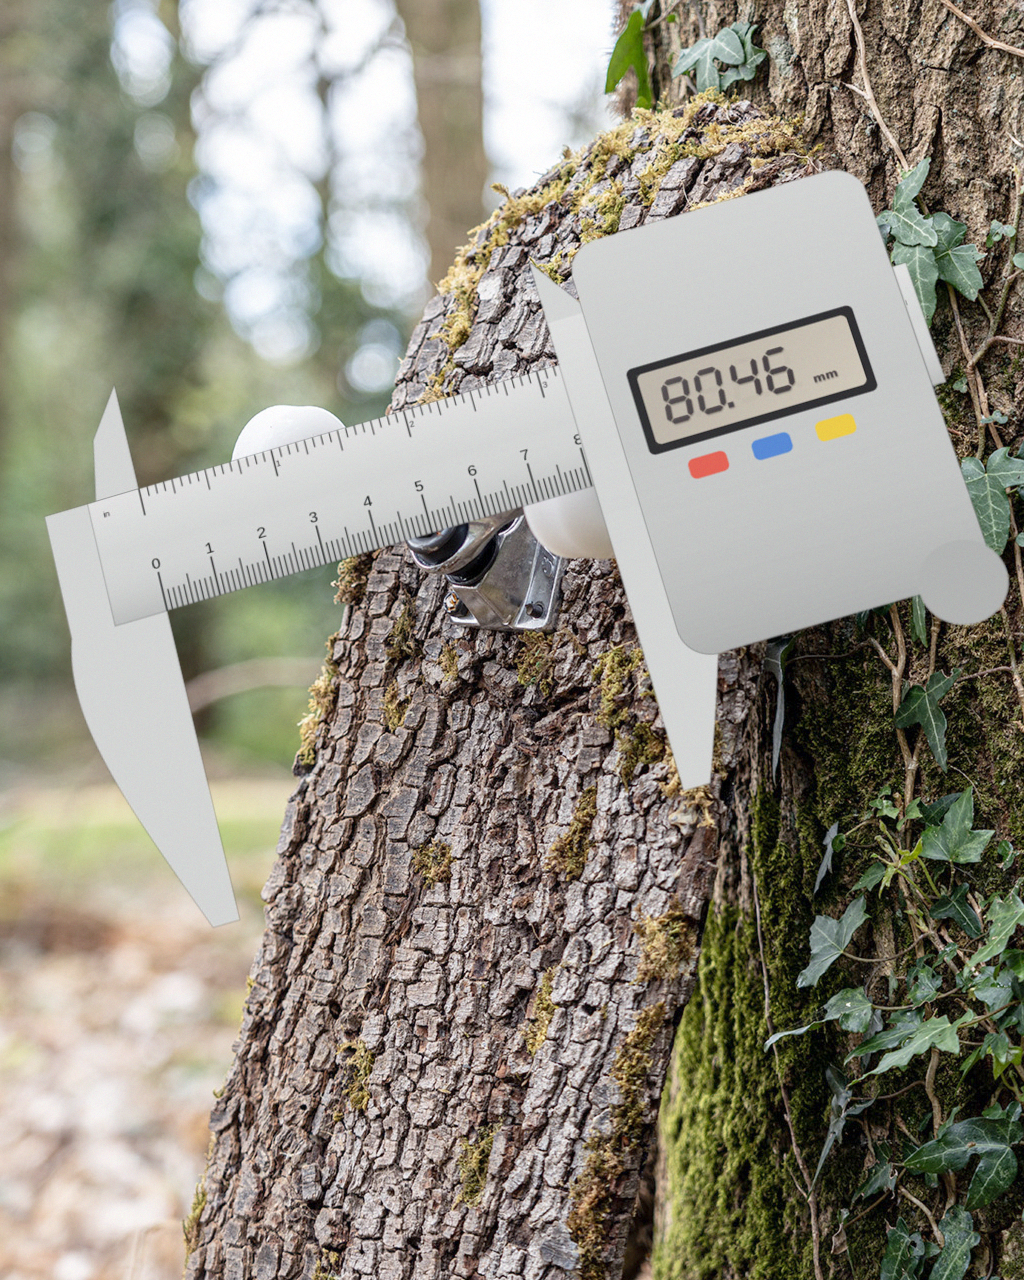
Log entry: 80.46 mm
